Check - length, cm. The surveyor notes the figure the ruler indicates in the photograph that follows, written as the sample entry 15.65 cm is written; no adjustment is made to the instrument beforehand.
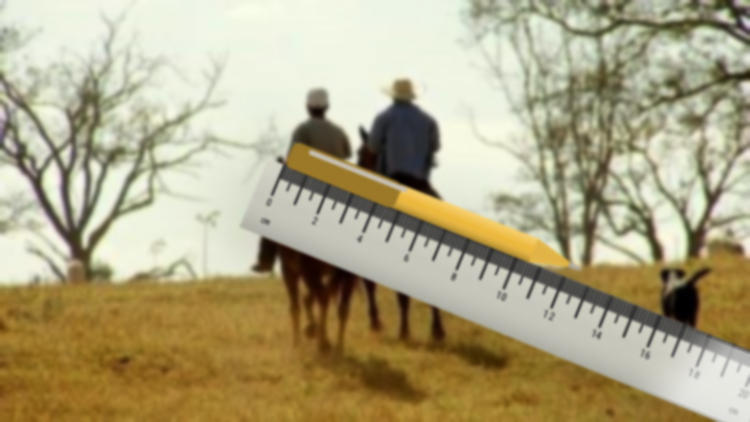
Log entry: 12.5 cm
